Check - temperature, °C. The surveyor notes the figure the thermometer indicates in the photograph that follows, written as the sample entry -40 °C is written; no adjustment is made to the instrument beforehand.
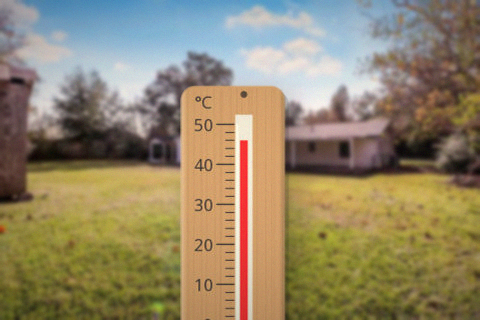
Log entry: 46 °C
